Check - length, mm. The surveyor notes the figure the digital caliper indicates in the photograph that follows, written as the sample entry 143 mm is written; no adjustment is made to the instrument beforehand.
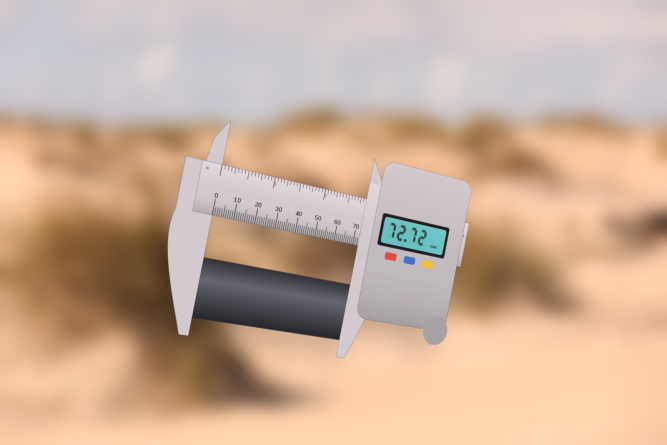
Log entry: 72.72 mm
